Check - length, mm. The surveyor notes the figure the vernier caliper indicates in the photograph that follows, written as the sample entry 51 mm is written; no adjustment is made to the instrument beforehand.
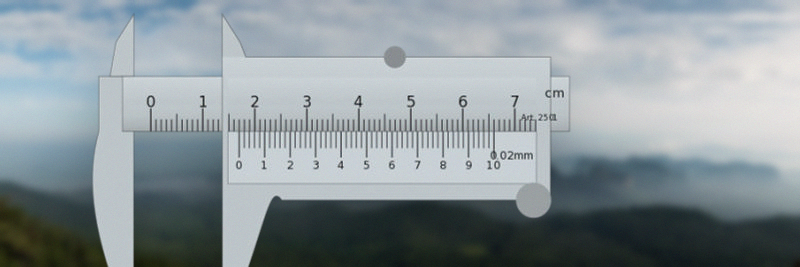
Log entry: 17.0 mm
